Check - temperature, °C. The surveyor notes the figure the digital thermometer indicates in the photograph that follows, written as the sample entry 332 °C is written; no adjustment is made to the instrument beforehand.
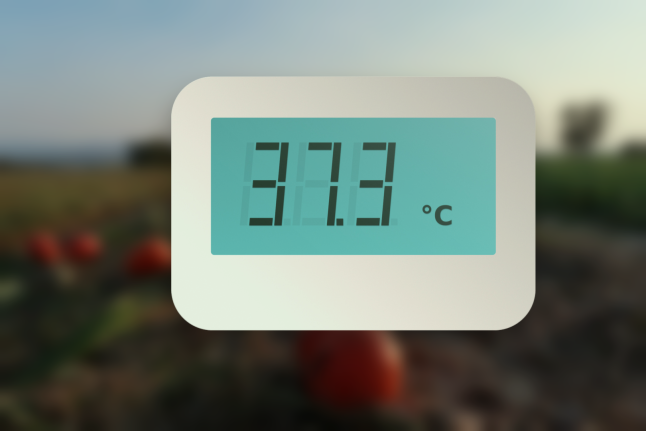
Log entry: 37.3 °C
